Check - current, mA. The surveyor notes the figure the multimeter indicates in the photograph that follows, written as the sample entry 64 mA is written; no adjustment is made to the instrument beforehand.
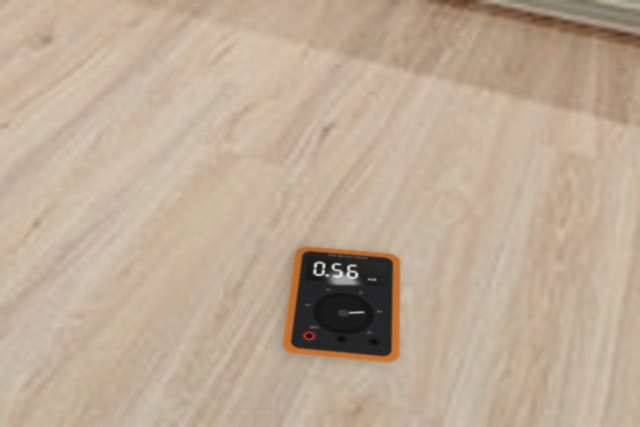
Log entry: 0.56 mA
